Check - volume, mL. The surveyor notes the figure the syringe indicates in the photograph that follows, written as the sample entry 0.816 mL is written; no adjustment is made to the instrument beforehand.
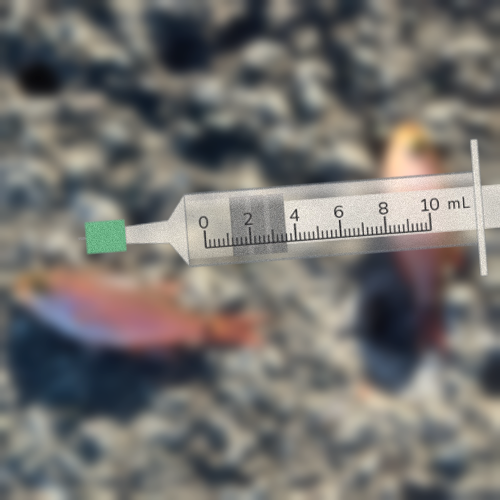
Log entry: 1.2 mL
